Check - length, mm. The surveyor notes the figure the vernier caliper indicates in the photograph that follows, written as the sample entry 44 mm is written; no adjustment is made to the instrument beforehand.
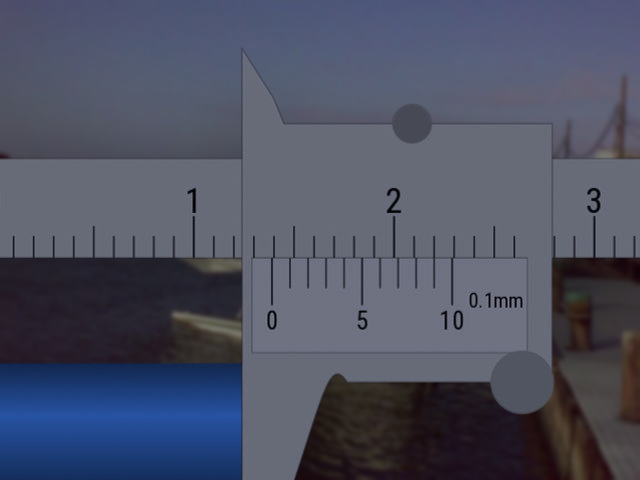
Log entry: 13.9 mm
